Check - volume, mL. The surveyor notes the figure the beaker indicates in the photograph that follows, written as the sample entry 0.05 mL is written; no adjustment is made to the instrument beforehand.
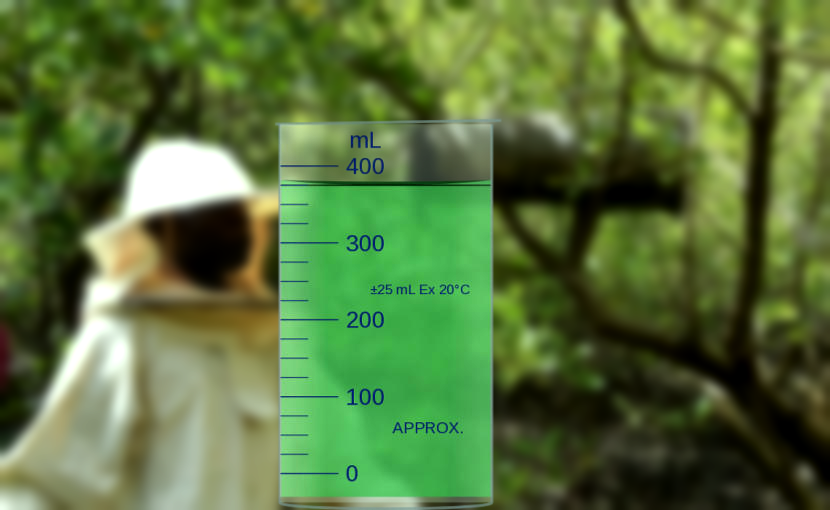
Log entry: 375 mL
